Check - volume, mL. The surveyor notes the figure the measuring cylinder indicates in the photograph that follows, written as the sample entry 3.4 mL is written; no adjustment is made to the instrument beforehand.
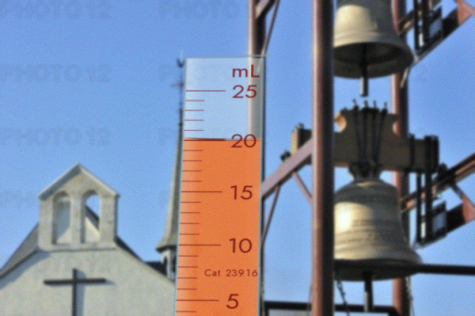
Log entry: 20 mL
